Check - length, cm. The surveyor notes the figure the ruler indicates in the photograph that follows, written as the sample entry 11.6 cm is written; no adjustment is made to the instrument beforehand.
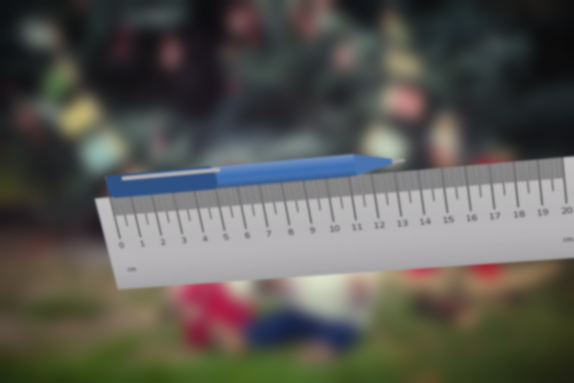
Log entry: 13.5 cm
